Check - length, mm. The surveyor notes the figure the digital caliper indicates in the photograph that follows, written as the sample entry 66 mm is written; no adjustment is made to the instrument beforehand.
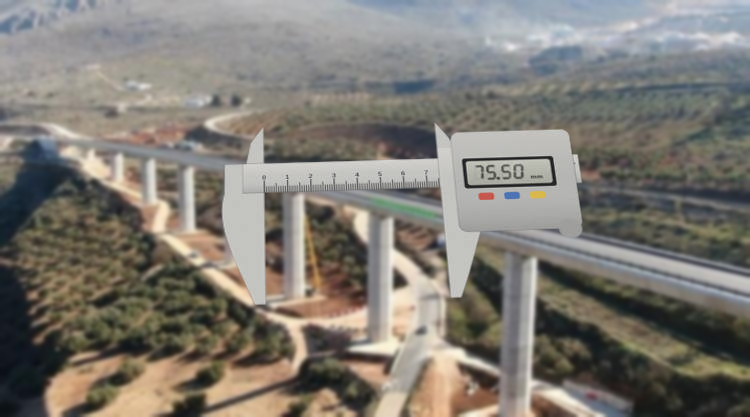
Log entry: 75.50 mm
